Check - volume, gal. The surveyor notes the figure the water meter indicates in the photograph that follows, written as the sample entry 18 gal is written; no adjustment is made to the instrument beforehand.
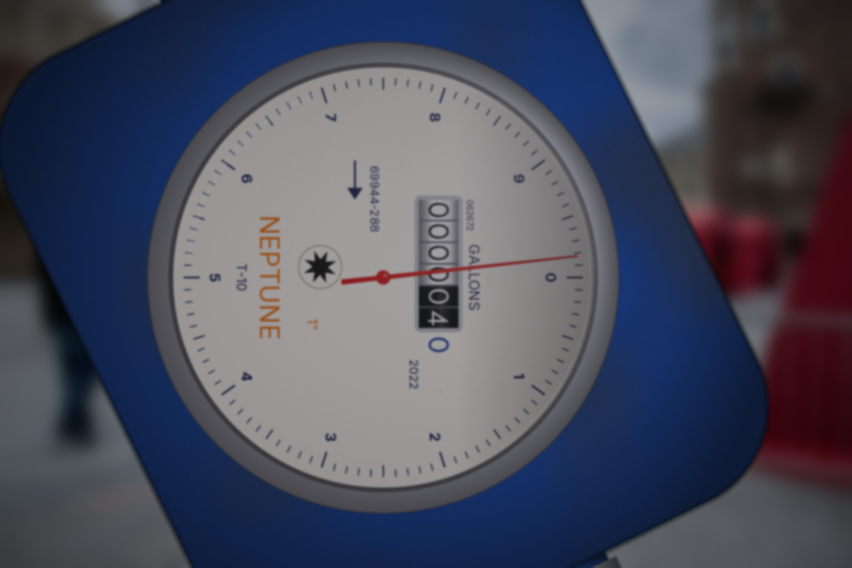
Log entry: 39.8 gal
